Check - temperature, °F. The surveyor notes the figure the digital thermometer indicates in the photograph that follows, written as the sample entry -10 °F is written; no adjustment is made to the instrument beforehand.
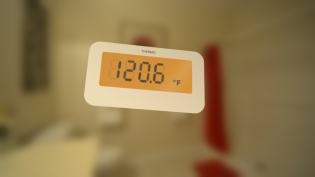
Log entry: 120.6 °F
